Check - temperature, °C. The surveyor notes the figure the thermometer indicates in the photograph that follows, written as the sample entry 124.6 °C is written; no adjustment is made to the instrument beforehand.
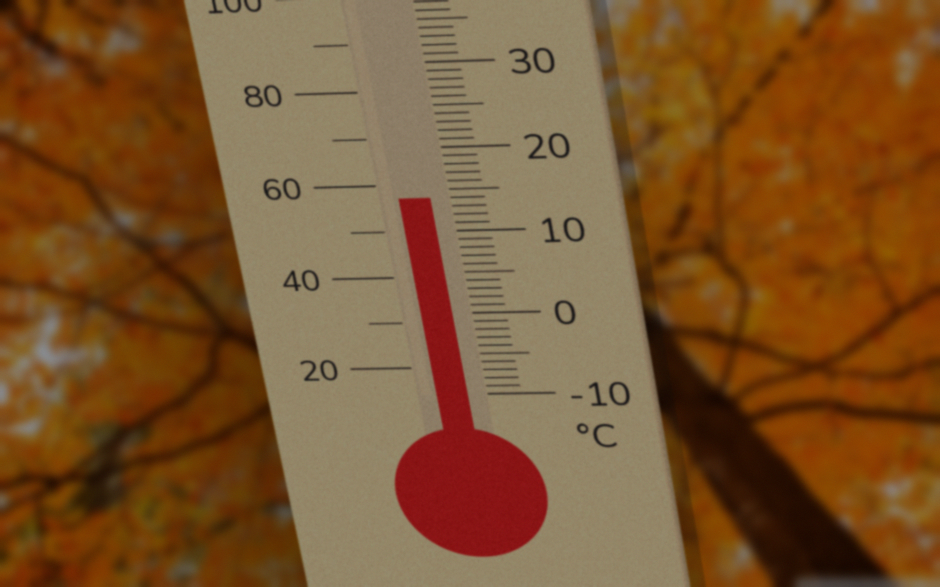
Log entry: 14 °C
